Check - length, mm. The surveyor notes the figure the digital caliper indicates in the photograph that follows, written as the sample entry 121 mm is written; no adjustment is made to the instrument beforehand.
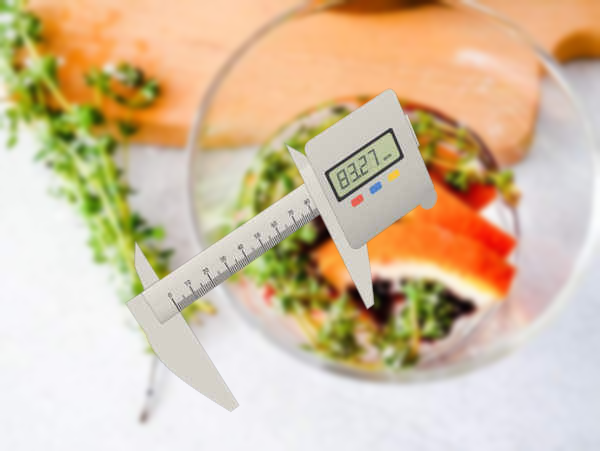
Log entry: 83.27 mm
